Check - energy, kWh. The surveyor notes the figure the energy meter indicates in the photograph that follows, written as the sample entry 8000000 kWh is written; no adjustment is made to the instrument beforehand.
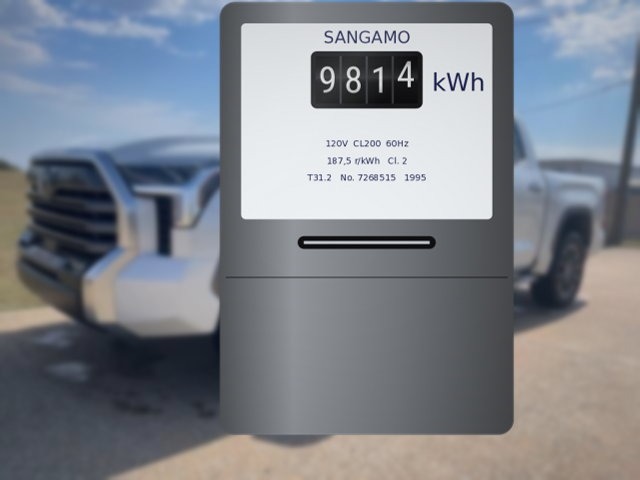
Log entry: 9814 kWh
